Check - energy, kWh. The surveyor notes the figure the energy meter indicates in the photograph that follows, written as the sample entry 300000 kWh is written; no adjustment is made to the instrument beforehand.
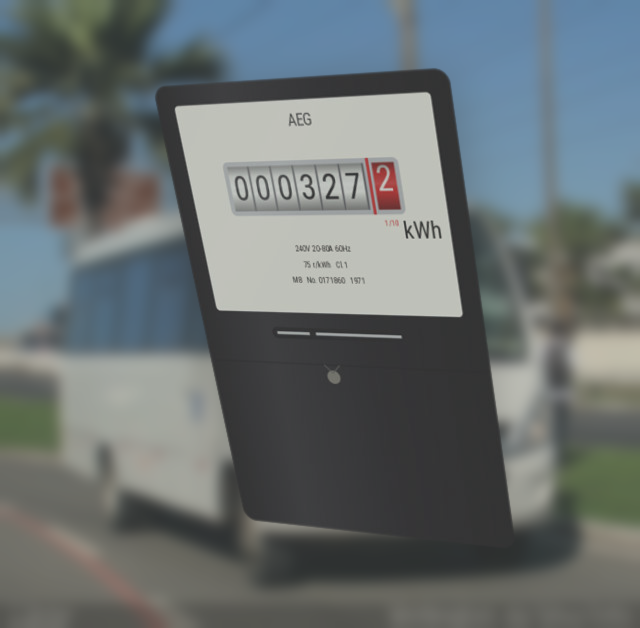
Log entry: 327.2 kWh
